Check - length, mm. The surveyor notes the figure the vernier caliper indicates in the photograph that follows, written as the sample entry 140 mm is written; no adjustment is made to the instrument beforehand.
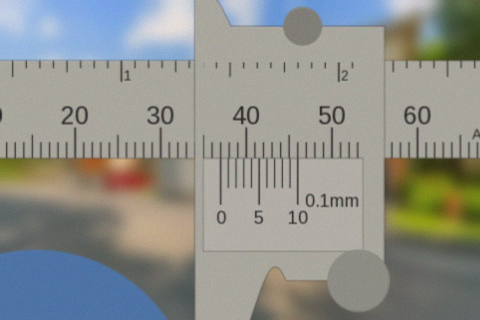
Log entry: 37.0 mm
